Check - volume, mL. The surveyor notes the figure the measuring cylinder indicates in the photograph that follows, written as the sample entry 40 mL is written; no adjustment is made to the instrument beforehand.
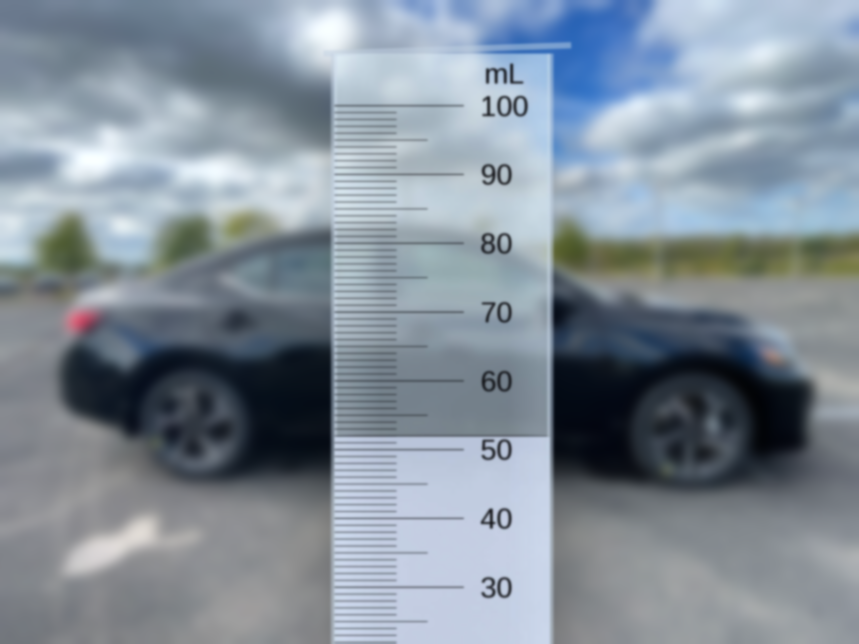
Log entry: 52 mL
